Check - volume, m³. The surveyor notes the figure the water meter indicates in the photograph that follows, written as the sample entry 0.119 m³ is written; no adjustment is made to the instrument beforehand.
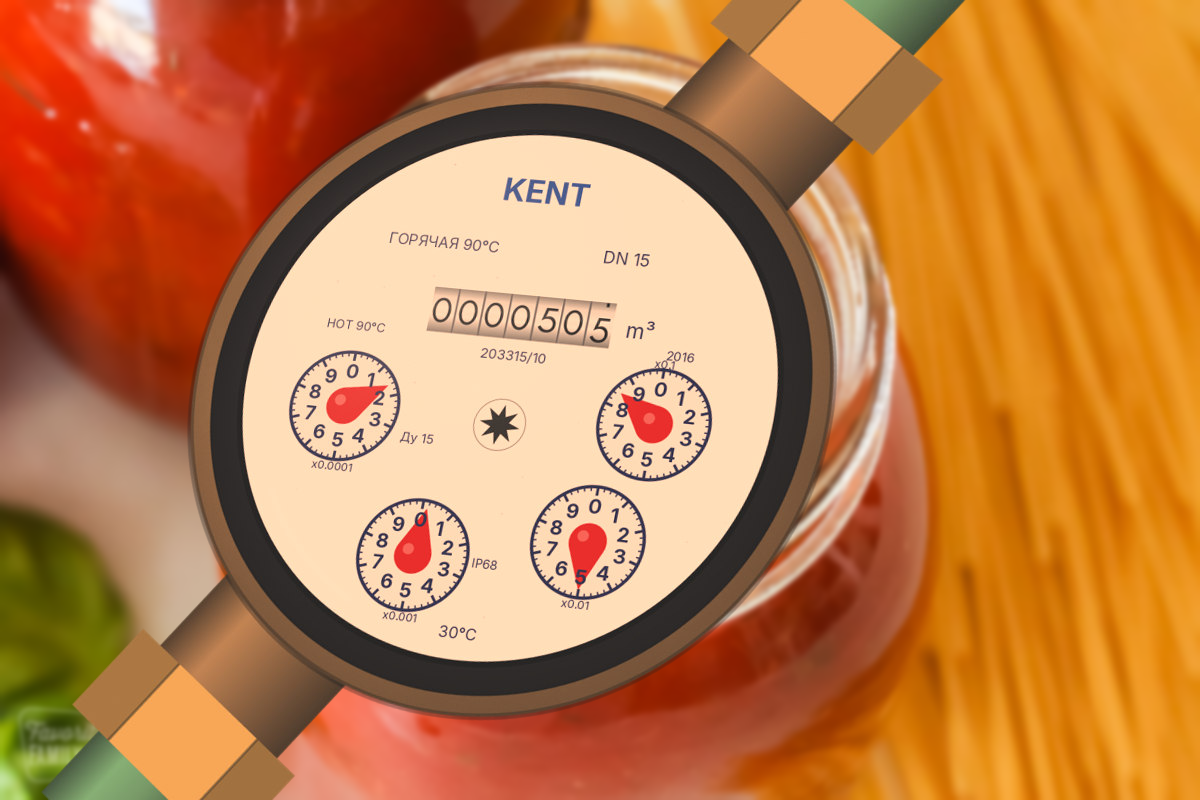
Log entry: 504.8501 m³
